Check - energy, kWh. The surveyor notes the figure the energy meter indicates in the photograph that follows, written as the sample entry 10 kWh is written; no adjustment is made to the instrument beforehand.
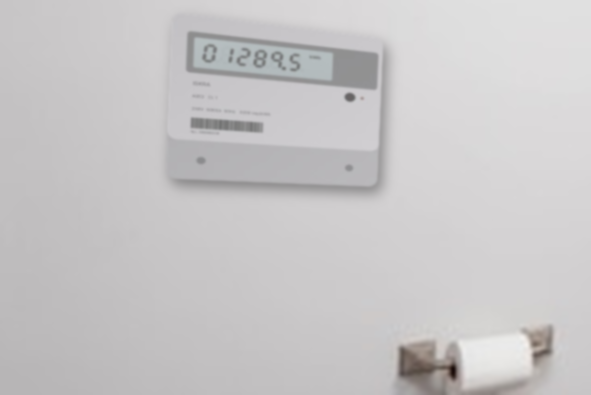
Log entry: 1289.5 kWh
